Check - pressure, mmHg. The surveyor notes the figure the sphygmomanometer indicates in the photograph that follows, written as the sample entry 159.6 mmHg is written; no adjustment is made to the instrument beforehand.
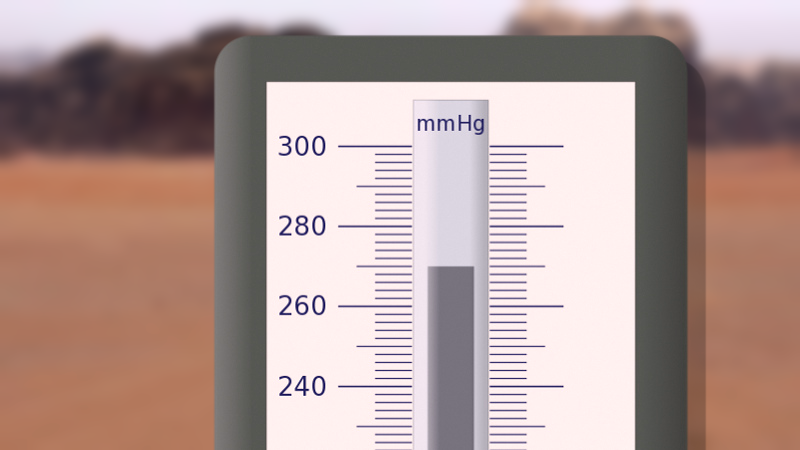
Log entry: 270 mmHg
